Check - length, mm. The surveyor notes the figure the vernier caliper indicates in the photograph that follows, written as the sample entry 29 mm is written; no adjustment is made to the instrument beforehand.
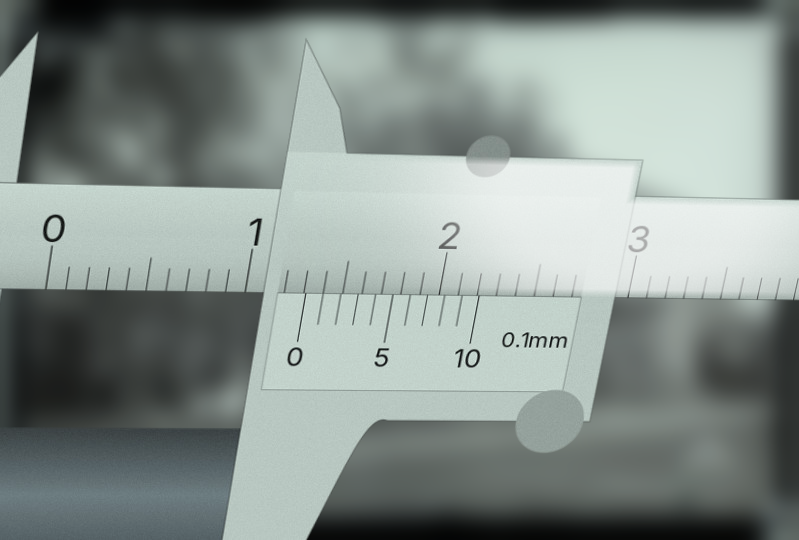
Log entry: 13.1 mm
